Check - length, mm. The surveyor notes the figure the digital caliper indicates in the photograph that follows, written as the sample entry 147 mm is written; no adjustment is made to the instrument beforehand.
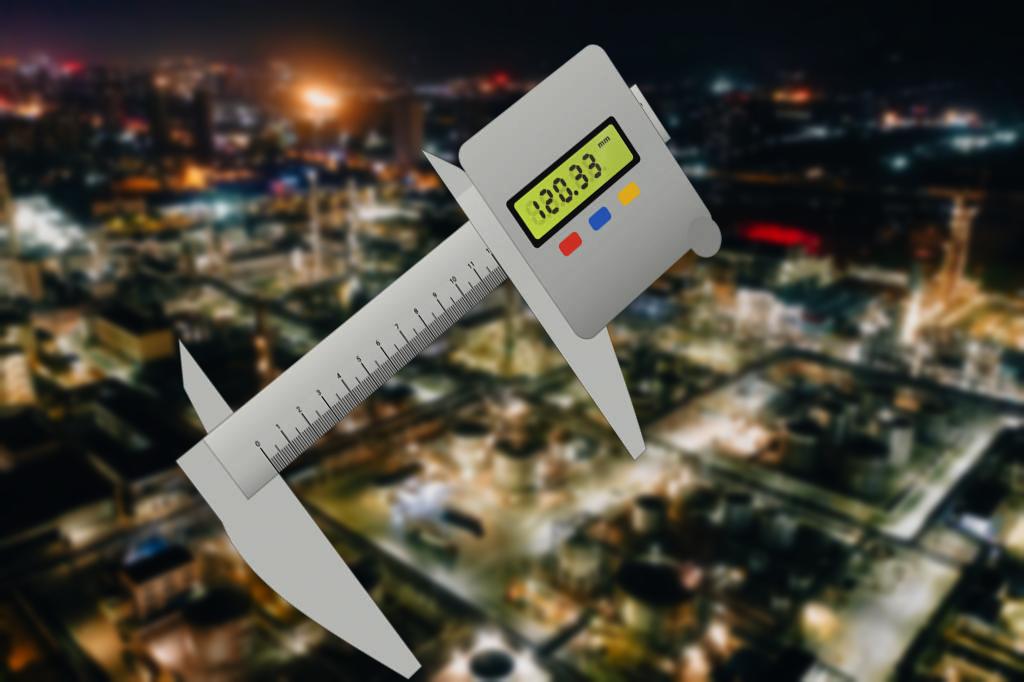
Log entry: 120.33 mm
